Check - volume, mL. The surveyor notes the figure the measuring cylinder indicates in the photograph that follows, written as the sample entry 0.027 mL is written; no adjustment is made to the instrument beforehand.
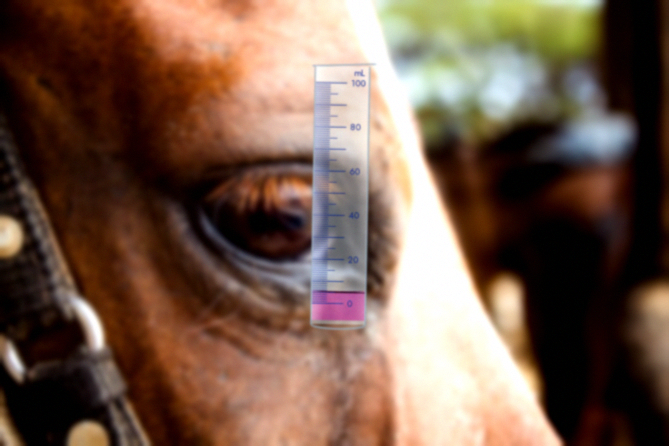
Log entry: 5 mL
